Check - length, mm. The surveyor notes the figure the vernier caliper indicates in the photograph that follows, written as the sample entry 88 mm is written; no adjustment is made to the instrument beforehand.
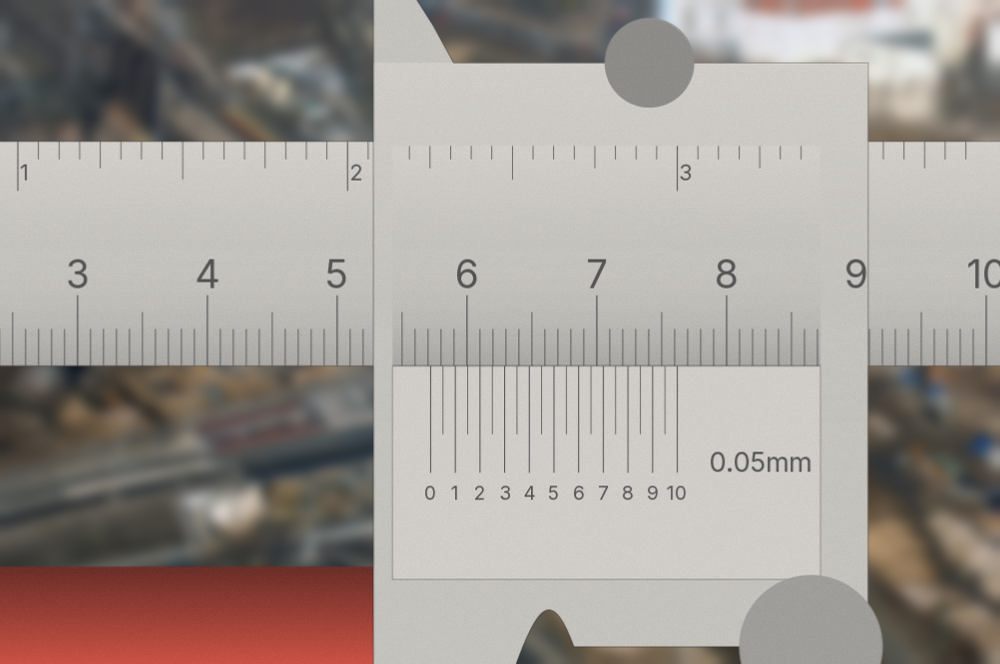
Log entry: 57.2 mm
